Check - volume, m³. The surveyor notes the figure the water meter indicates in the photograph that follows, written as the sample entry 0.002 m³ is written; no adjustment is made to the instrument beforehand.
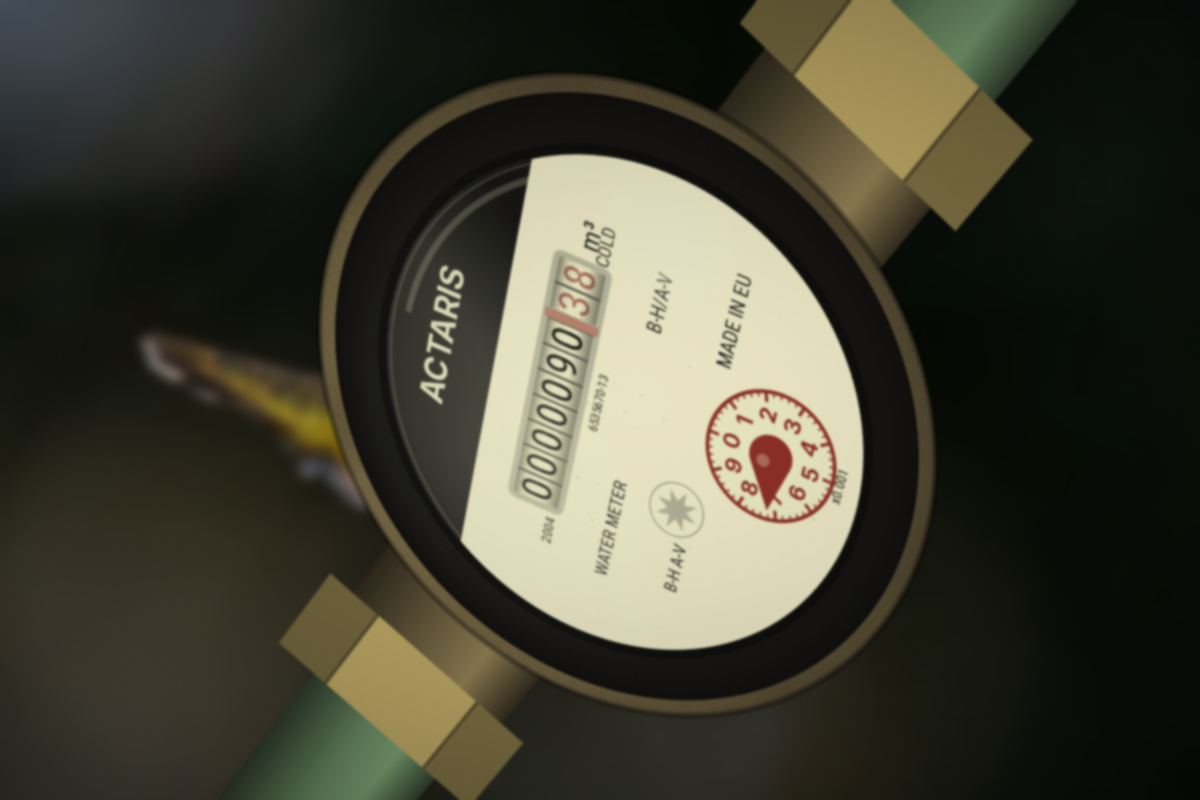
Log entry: 90.387 m³
